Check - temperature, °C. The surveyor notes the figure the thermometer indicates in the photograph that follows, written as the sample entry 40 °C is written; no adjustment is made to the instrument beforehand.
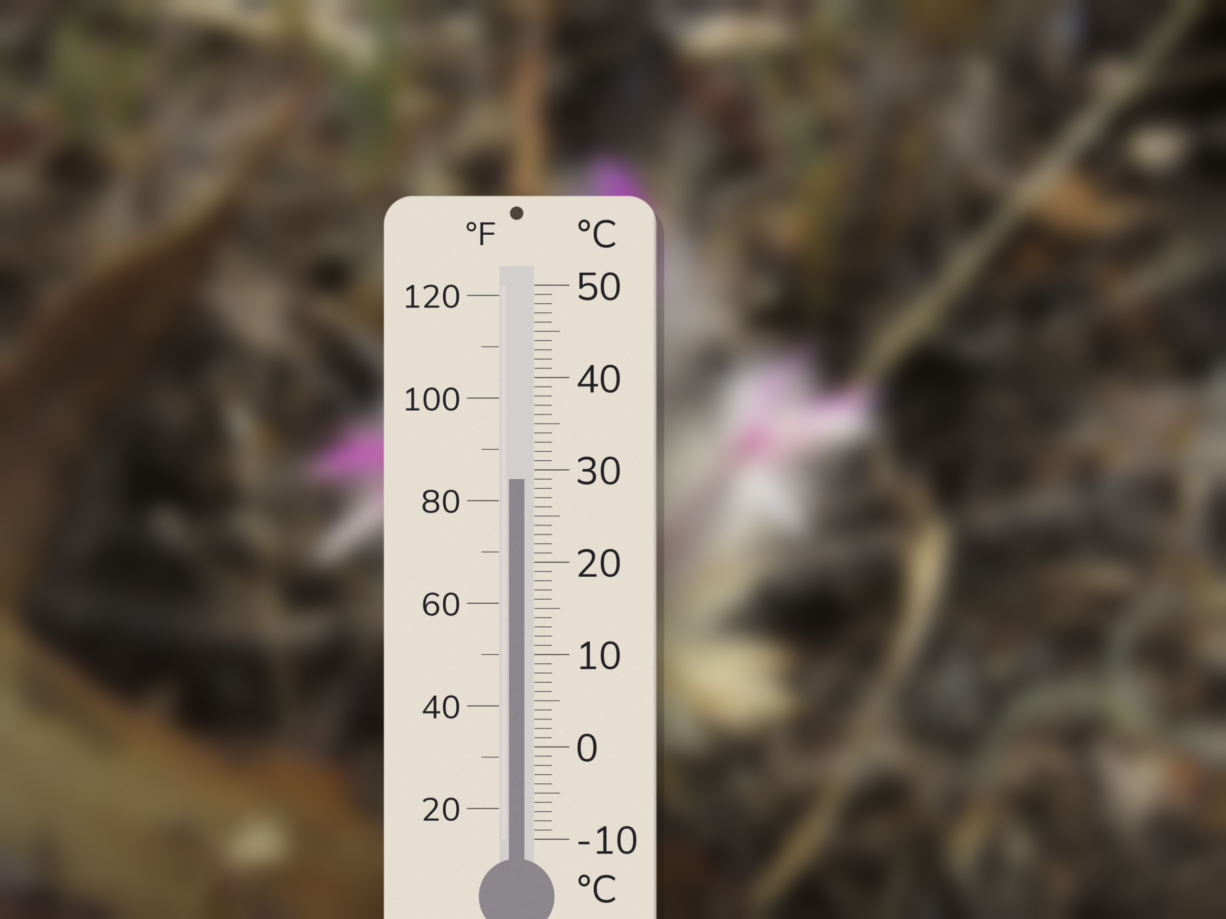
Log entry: 29 °C
